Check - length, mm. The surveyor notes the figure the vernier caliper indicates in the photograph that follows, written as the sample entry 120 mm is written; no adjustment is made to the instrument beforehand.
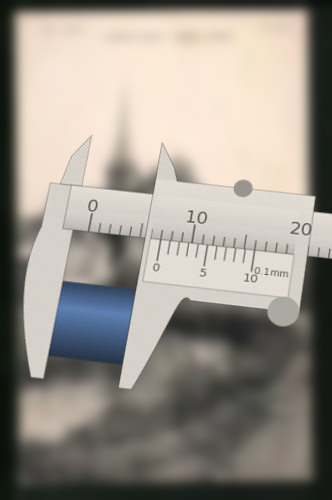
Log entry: 7.0 mm
